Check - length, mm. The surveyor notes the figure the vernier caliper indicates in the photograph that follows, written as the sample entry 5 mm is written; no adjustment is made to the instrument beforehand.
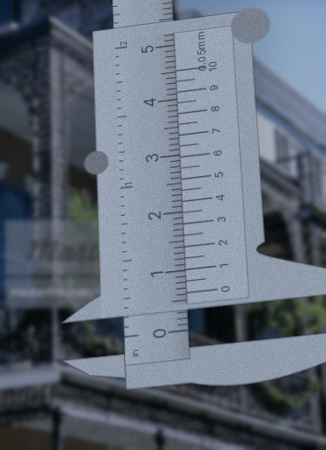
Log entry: 6.2 mm
